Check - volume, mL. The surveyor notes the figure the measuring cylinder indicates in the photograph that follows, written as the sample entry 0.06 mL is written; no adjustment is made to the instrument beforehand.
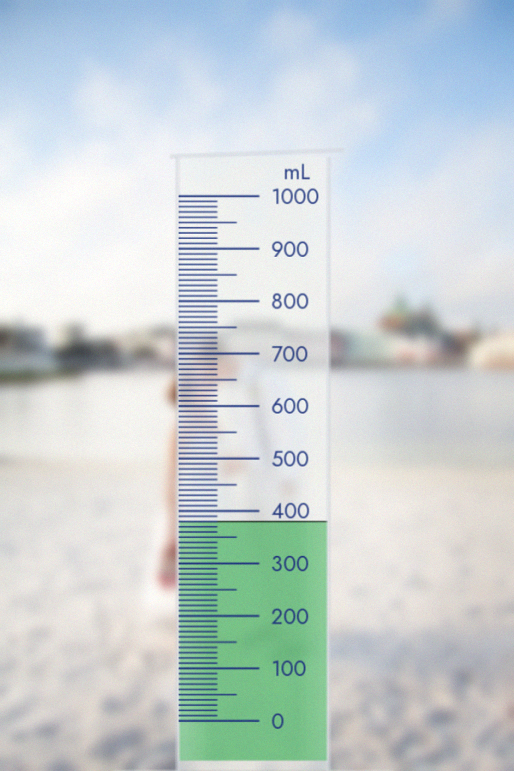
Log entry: 380 mL
